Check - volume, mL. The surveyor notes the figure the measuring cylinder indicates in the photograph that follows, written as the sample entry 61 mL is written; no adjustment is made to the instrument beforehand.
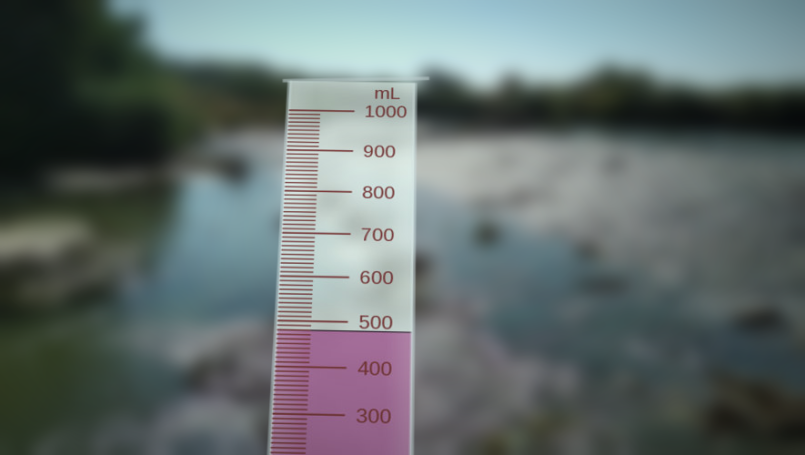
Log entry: 480 mL
